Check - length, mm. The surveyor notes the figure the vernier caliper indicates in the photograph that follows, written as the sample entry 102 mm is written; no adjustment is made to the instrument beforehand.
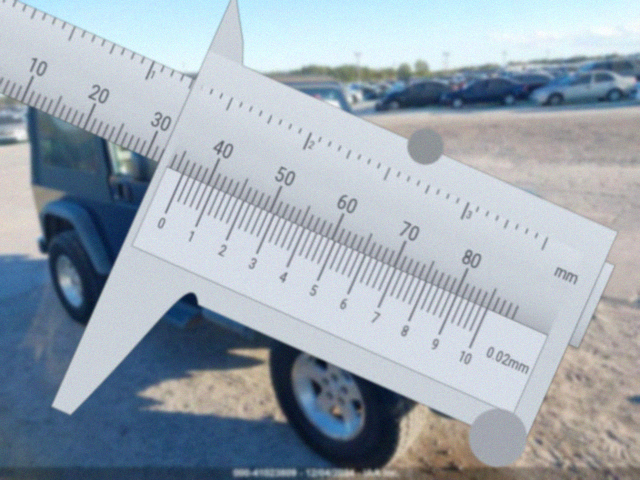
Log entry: 36.0 mm
